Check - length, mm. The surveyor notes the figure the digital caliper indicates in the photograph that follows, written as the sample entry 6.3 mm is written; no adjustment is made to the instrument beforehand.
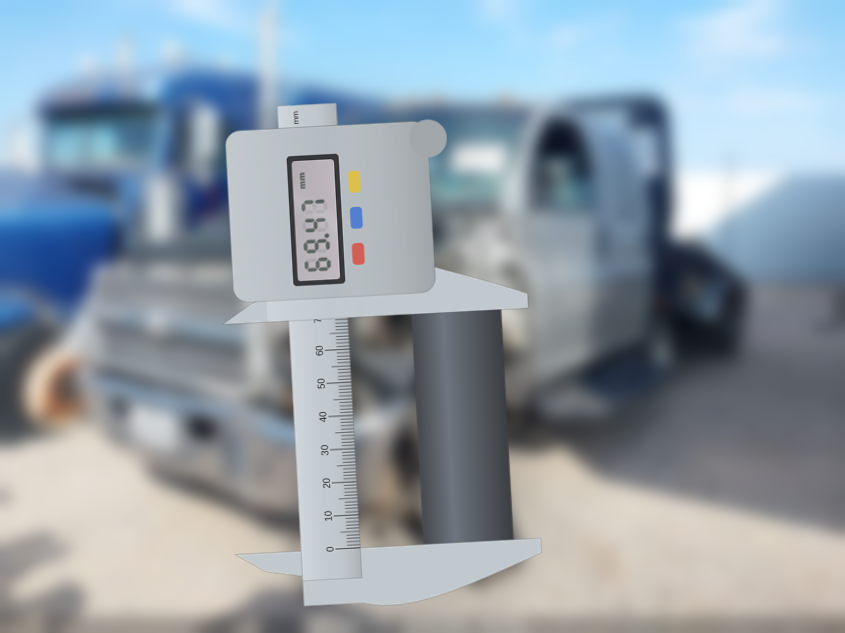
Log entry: 69.47 mm
